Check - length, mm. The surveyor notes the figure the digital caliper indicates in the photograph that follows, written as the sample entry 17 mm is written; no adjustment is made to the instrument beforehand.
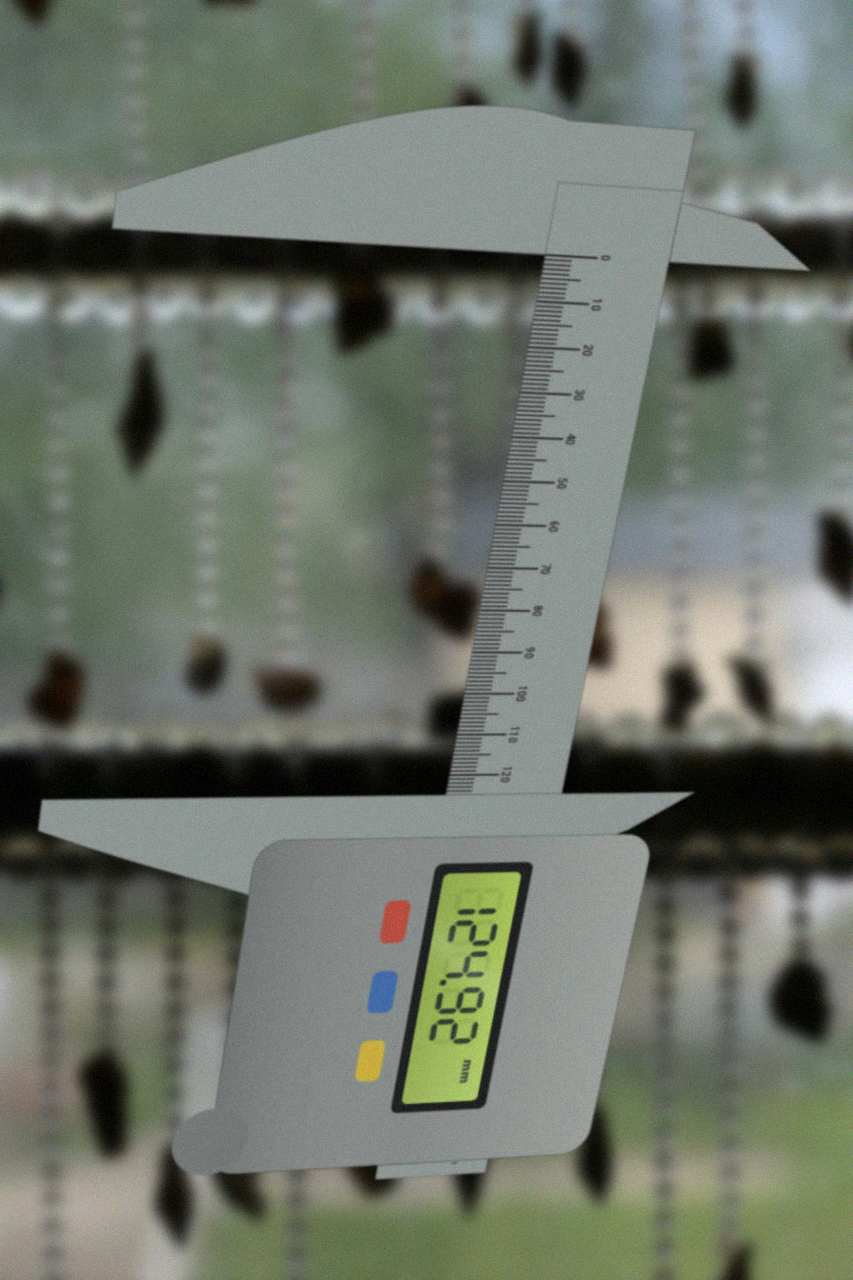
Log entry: 124.92 mm
